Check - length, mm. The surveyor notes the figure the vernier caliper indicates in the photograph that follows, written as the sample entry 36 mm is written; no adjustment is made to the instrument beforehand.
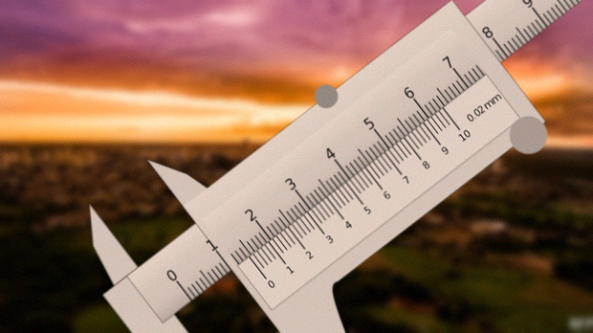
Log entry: 14.5 mm
